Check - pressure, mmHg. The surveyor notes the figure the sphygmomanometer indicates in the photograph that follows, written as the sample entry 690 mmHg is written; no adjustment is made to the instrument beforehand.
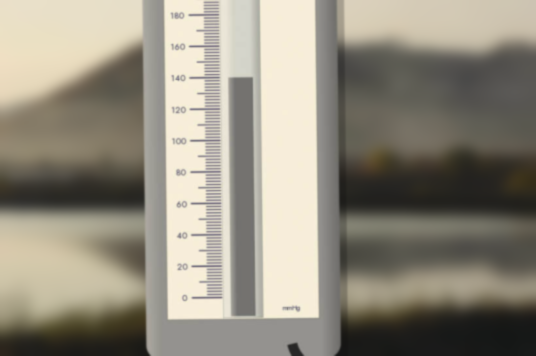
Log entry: 140 mmHg
